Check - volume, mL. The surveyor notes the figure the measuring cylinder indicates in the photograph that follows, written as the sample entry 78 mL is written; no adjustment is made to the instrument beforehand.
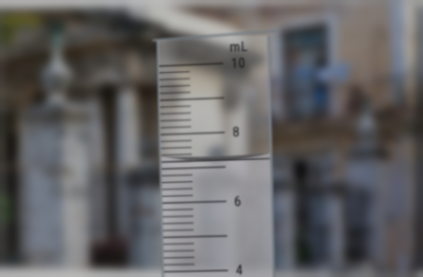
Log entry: 7.2 mL
